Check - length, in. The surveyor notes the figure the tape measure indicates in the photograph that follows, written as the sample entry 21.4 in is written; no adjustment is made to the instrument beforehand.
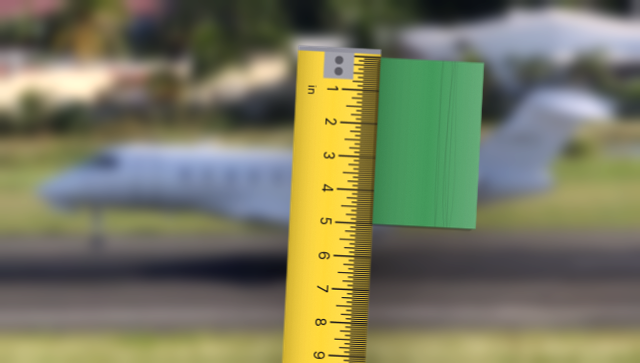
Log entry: 5 in
